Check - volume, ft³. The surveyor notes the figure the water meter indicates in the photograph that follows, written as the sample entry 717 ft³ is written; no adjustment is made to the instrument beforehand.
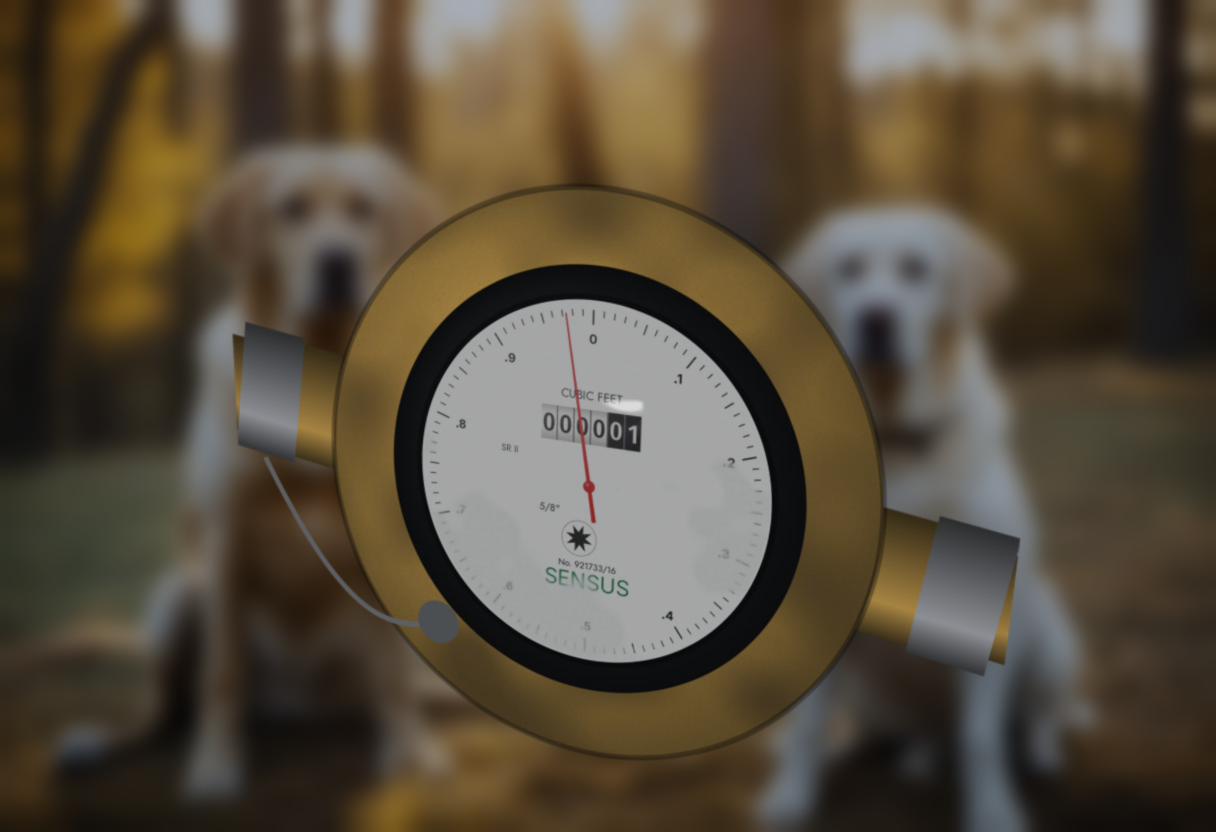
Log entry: 0.97 ft³
